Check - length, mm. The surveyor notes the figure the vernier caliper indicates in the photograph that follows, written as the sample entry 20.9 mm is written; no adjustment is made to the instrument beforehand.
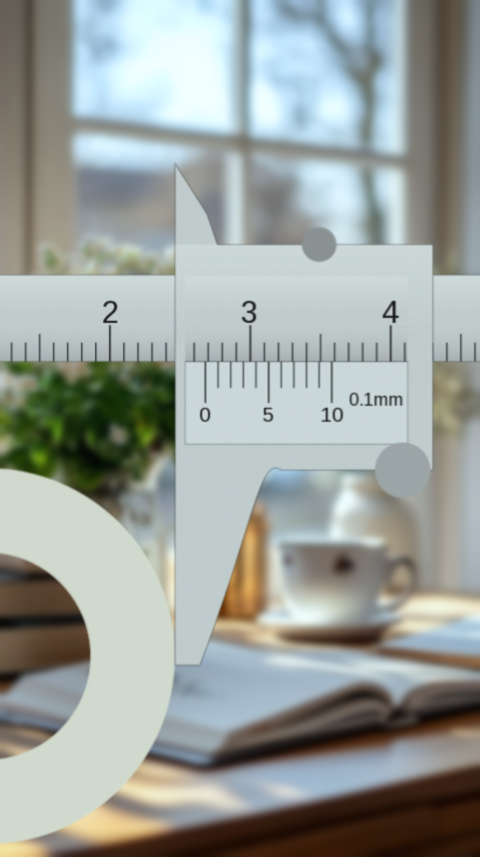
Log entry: 26.8 mm
